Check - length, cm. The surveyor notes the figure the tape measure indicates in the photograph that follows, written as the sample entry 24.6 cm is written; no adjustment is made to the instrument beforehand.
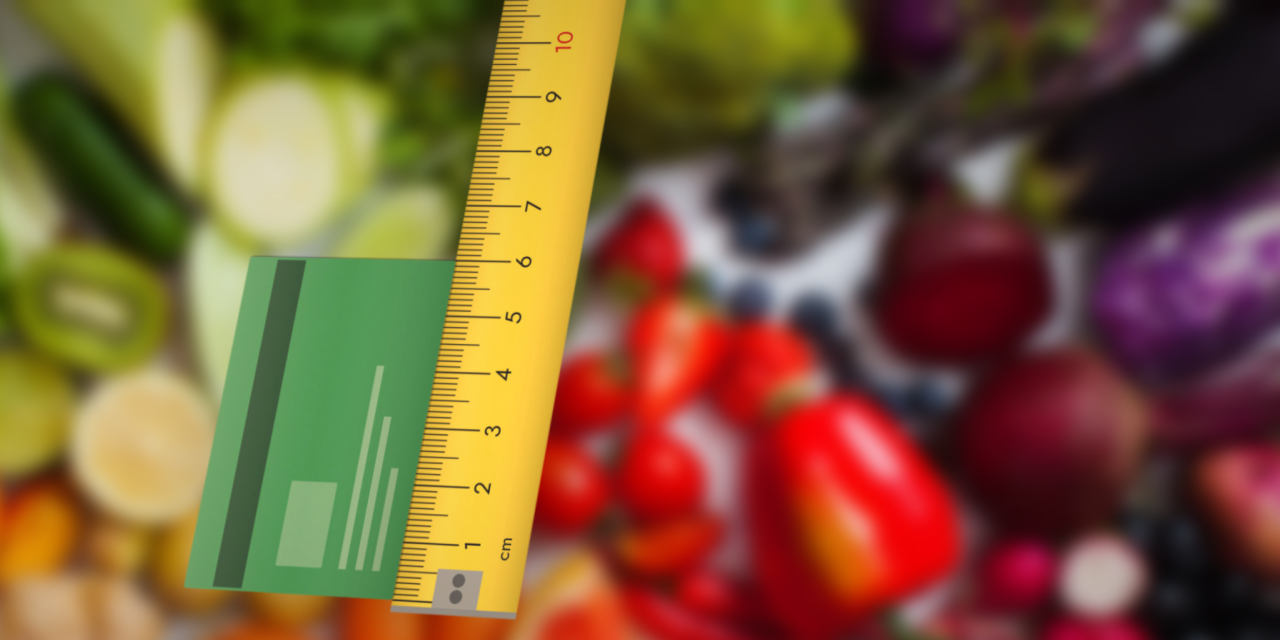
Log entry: 6 cm
